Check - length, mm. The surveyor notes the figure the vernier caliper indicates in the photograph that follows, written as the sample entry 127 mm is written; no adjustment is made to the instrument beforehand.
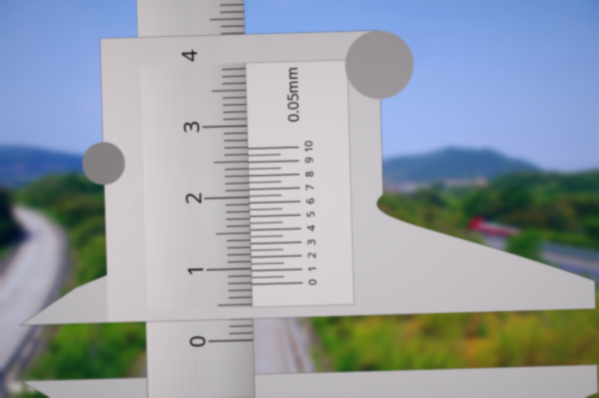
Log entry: 7.8 mm
